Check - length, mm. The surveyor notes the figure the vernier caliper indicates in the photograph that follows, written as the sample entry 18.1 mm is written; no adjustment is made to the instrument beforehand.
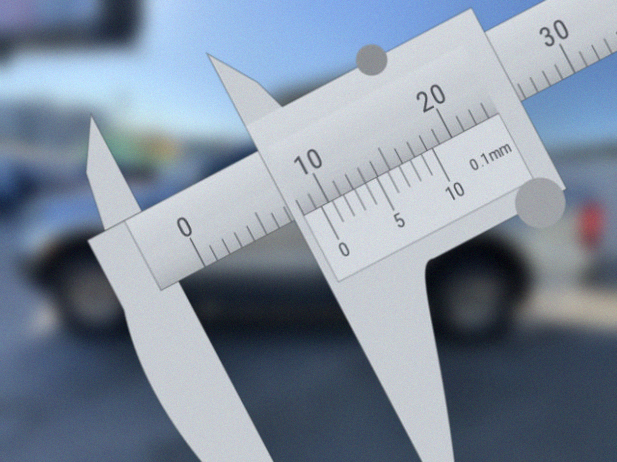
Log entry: 9.4 mm
